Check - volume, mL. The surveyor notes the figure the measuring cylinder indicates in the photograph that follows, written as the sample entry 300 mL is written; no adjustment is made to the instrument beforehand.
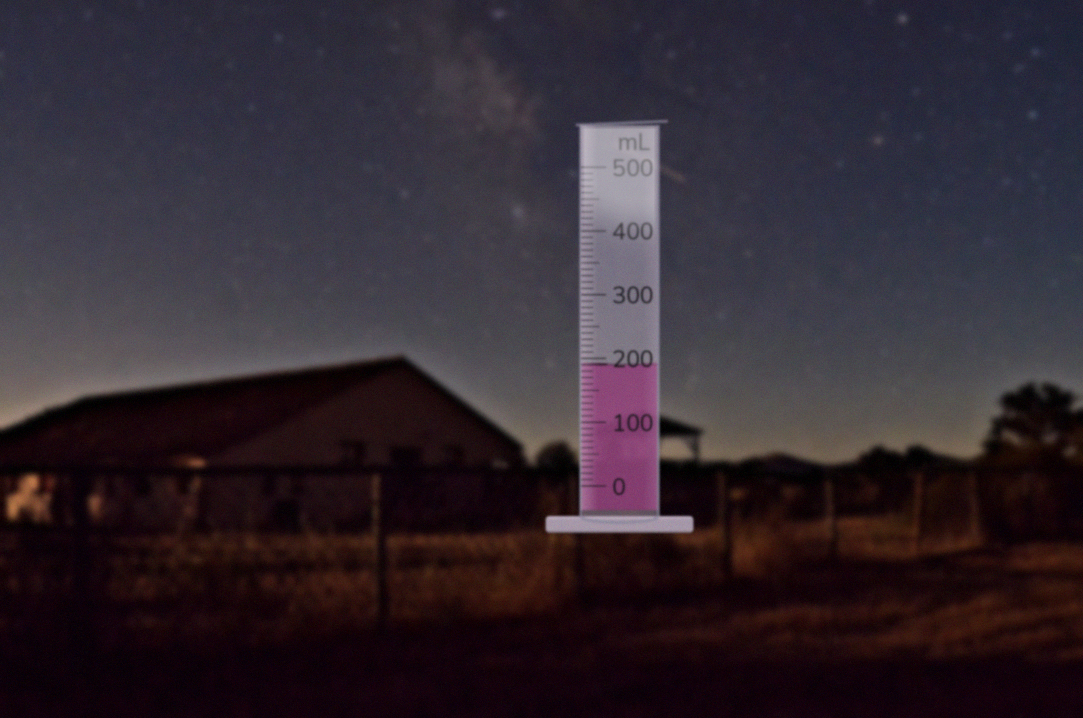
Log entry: 190 mL
